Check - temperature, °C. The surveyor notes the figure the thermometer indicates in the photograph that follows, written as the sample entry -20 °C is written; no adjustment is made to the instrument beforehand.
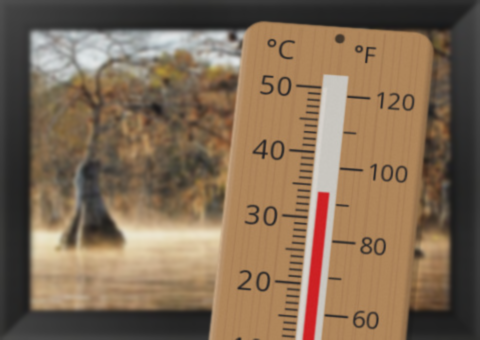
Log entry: 34 °C
